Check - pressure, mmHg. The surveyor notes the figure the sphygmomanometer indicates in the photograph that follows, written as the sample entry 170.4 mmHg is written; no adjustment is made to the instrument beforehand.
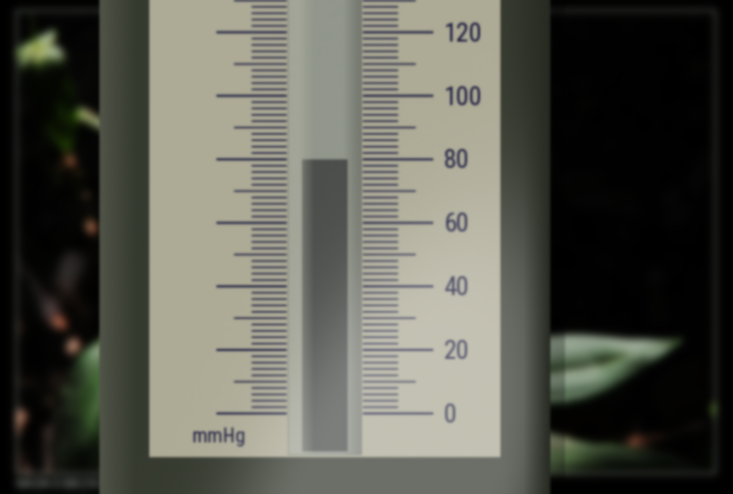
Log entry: 80 mmHg
